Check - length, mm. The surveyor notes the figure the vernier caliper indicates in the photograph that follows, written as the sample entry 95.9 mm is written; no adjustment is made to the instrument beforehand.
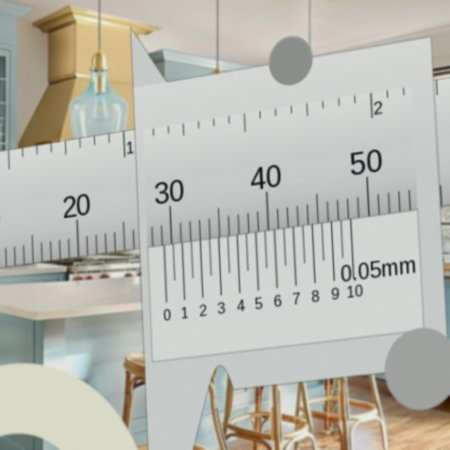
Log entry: 29.2 mm
